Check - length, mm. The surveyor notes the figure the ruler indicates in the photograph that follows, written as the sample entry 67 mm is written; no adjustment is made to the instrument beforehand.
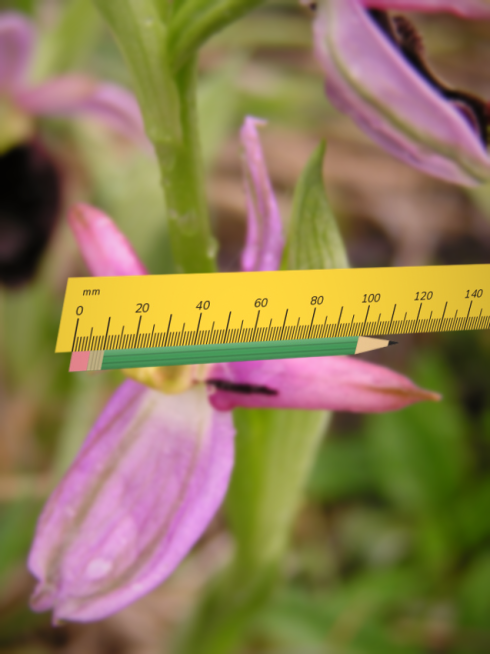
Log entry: 115 mm
